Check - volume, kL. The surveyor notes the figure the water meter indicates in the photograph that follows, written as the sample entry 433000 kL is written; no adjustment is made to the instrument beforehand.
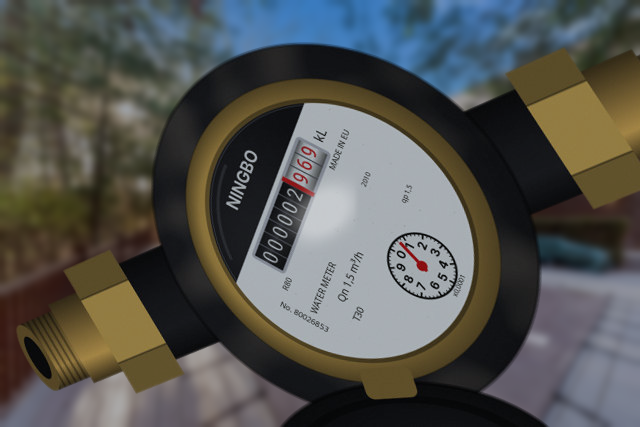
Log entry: 2.9690 kL
